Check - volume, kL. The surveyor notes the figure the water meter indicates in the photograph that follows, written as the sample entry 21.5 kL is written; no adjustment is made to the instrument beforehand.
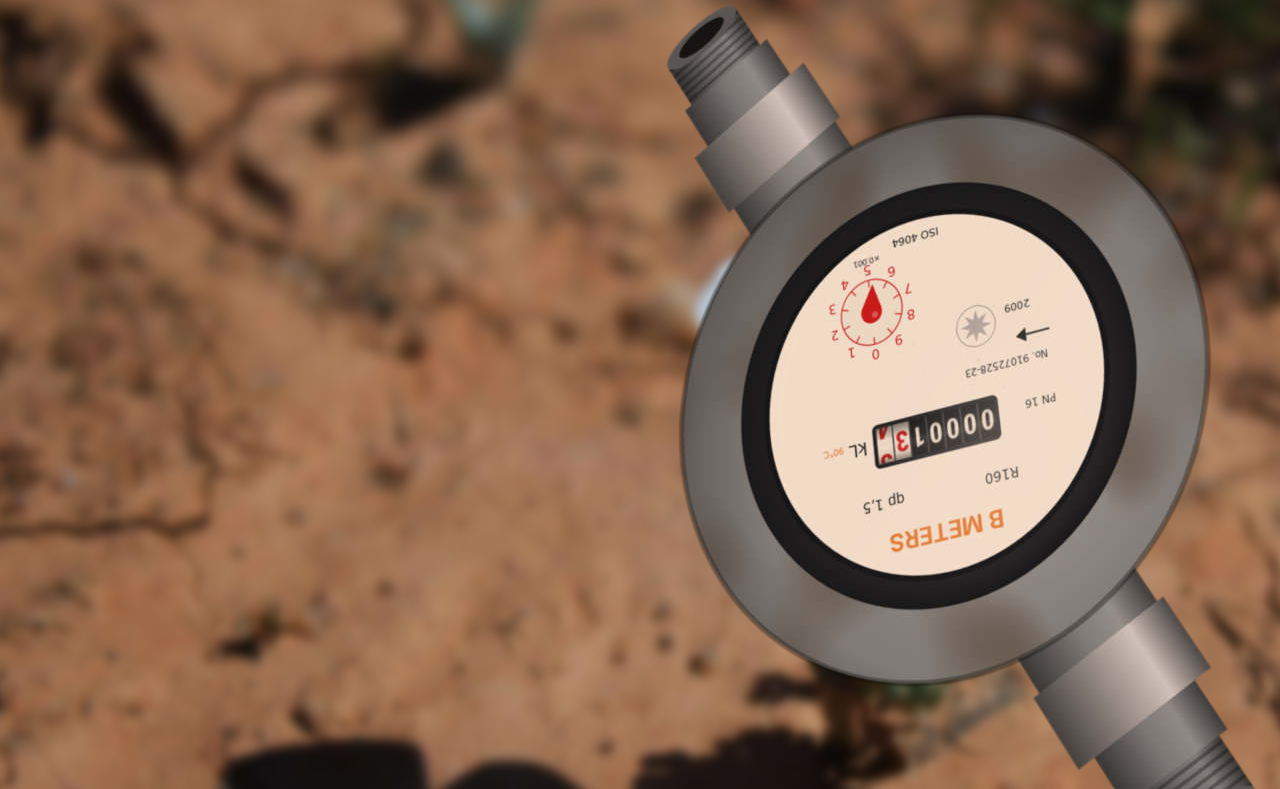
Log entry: 1.335 kL
